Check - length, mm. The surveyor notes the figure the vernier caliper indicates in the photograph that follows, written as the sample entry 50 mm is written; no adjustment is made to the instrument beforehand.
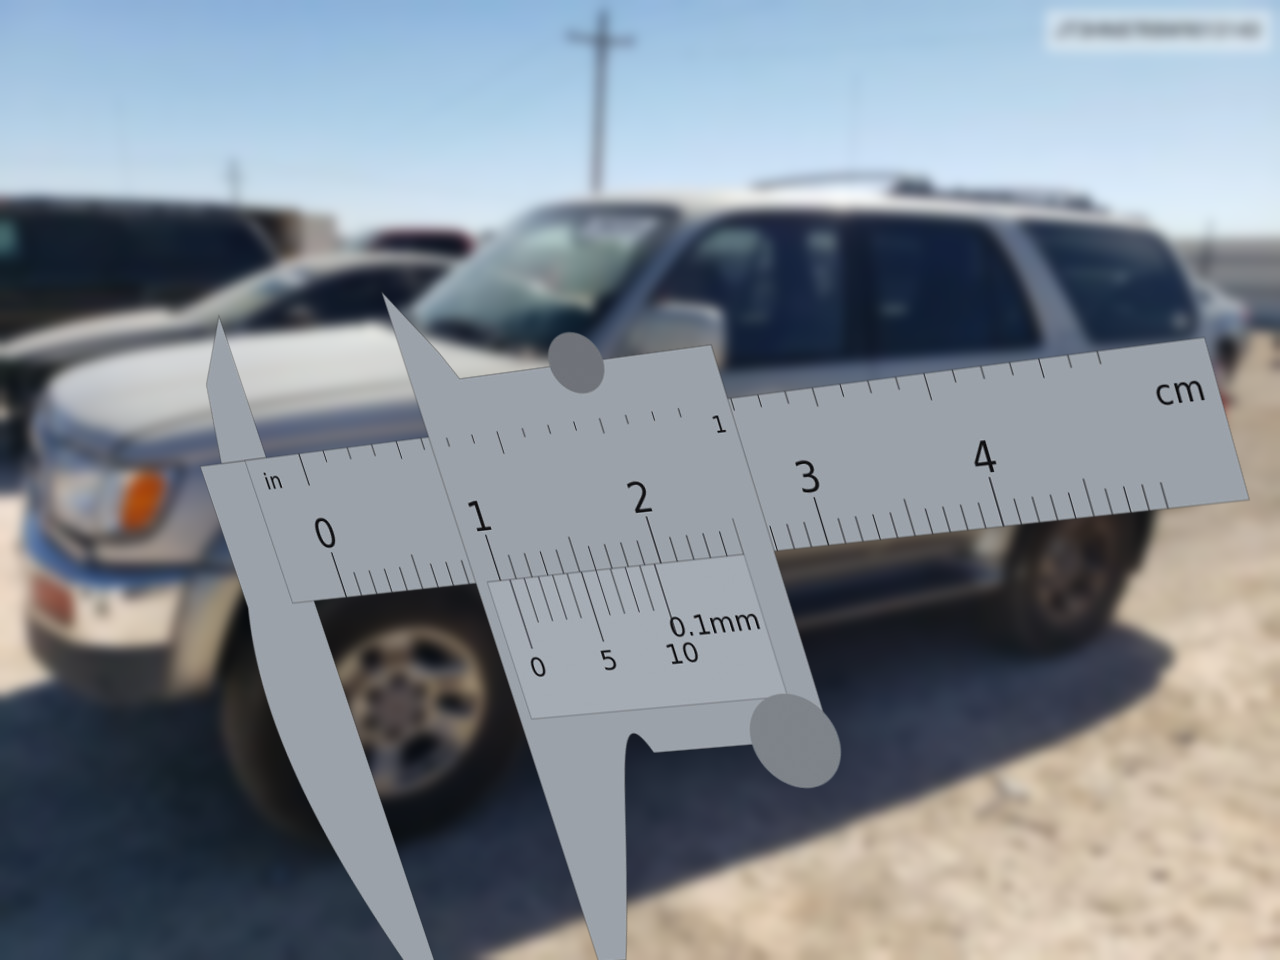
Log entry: 10.6 mm
